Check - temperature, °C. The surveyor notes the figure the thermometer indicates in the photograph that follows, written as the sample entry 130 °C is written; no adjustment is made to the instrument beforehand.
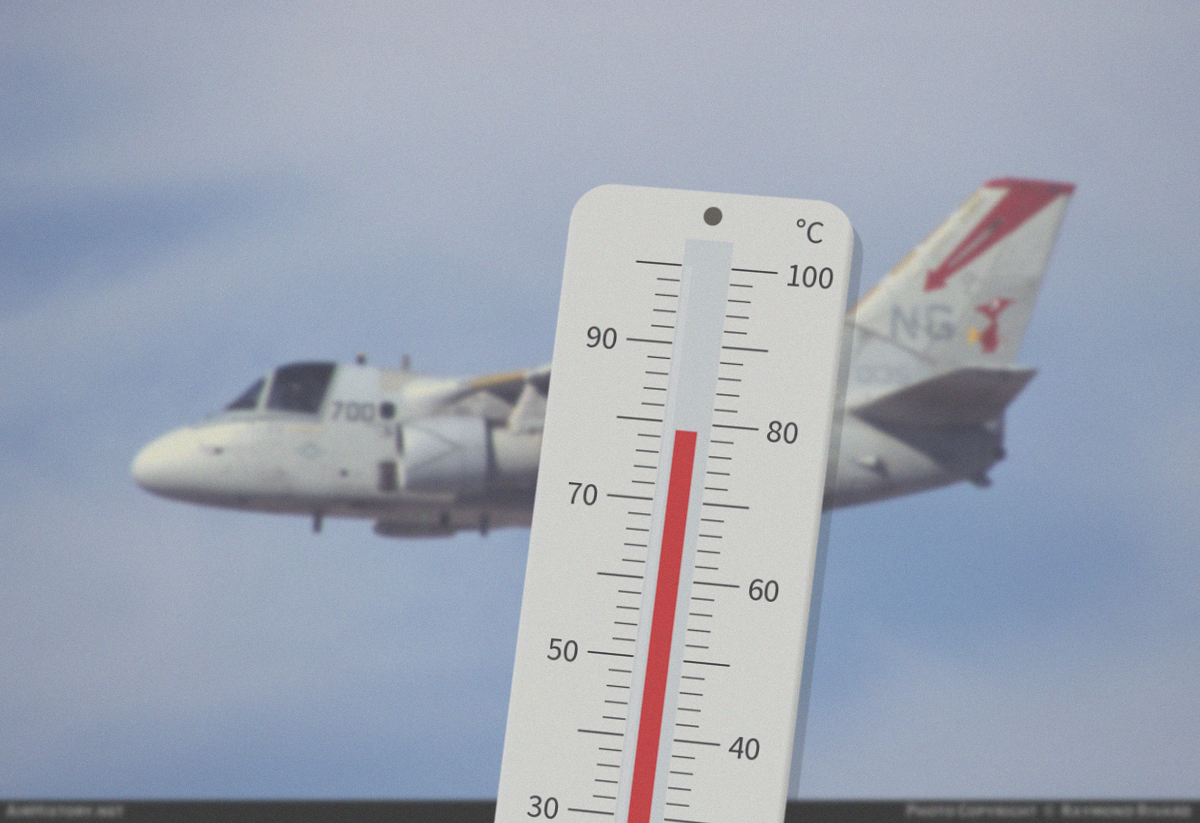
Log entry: 79 °C
